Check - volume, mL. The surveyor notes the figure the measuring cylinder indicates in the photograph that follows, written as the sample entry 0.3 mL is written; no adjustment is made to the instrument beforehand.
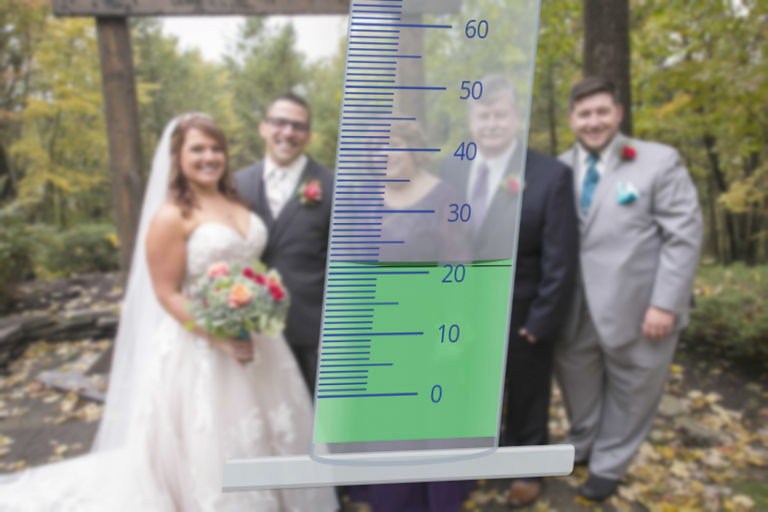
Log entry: 21 mL
